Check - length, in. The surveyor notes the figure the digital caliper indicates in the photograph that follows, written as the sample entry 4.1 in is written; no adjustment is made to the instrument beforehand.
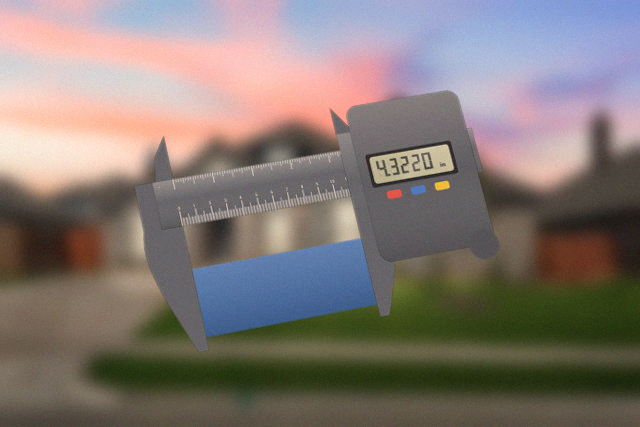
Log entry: 4.3220 in
